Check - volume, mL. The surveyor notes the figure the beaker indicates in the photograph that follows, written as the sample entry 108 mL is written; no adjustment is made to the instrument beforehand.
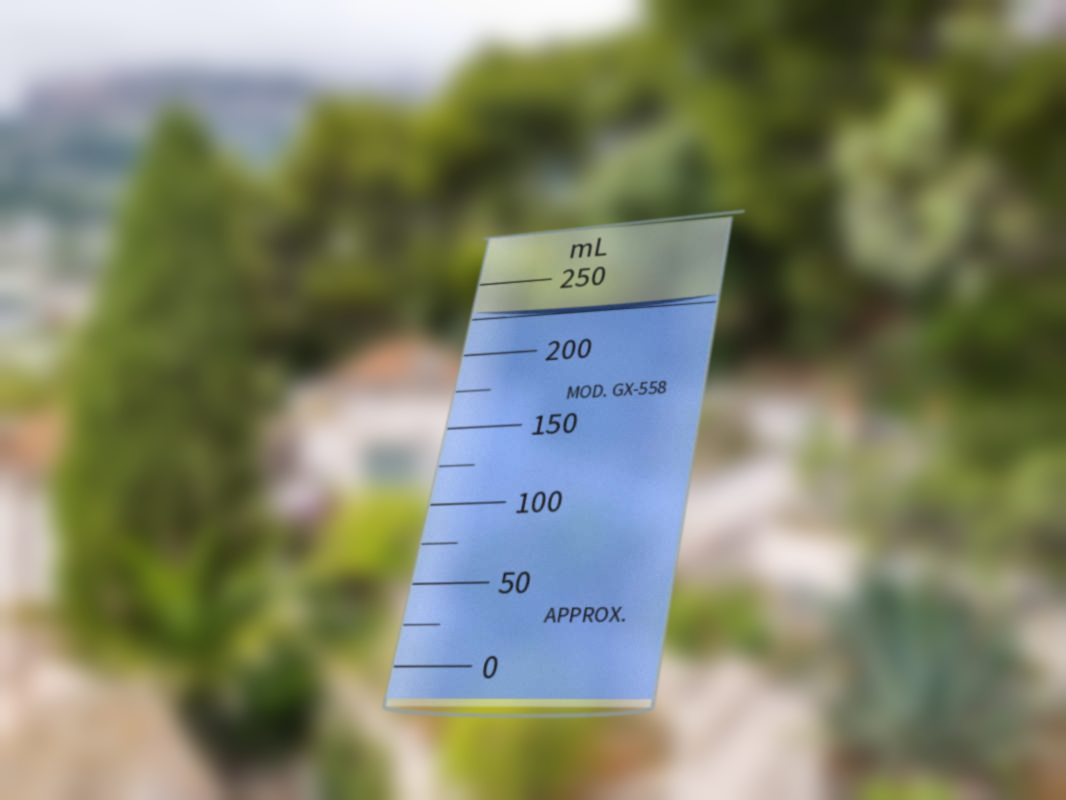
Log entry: 225 mL
